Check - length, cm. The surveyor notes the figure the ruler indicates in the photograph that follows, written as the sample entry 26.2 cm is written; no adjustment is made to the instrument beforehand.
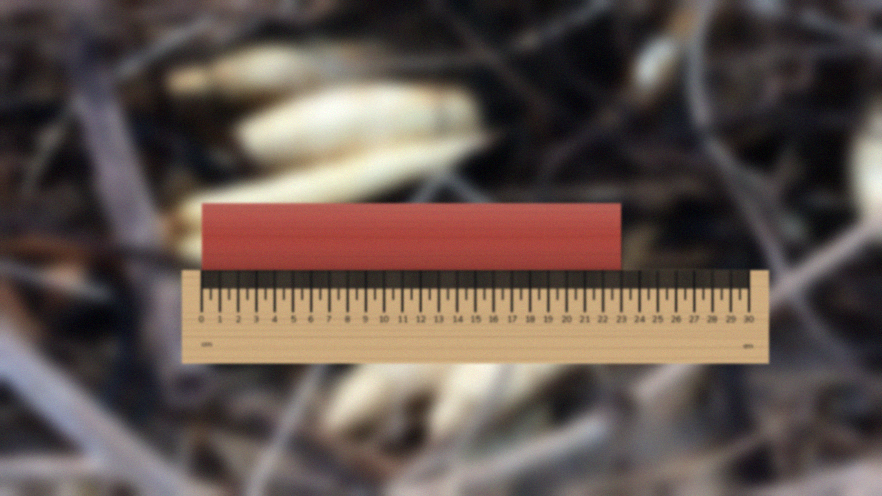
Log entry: 23 cm
